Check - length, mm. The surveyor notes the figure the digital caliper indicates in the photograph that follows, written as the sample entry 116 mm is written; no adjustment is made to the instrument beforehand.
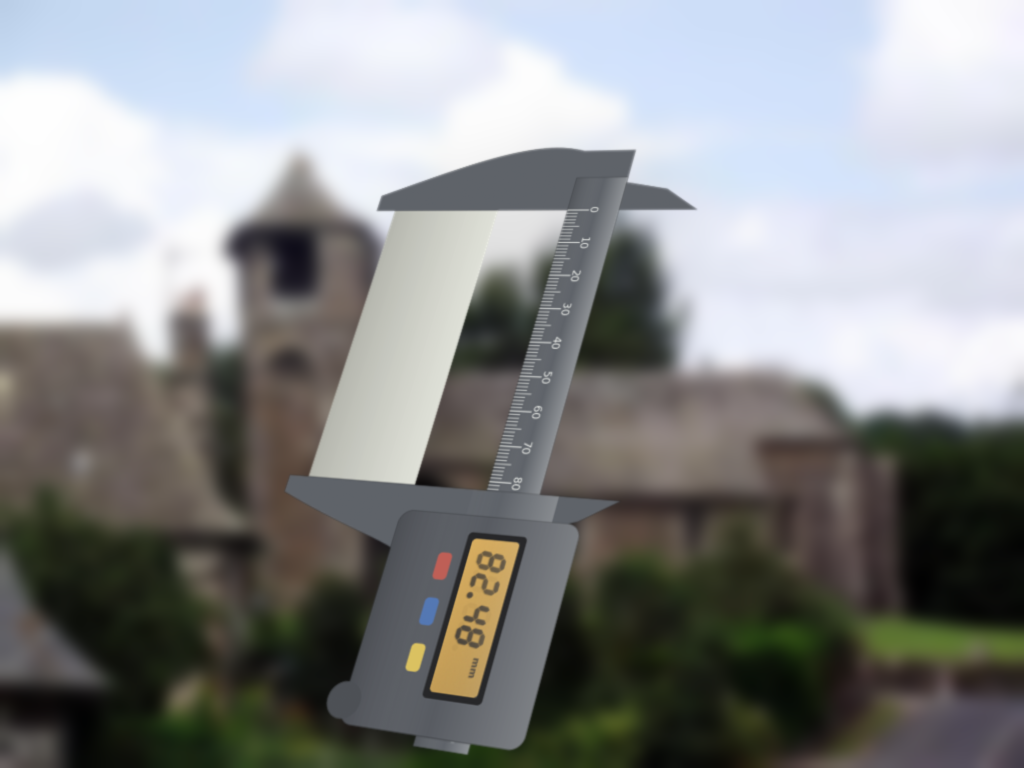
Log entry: 82.48 mm
